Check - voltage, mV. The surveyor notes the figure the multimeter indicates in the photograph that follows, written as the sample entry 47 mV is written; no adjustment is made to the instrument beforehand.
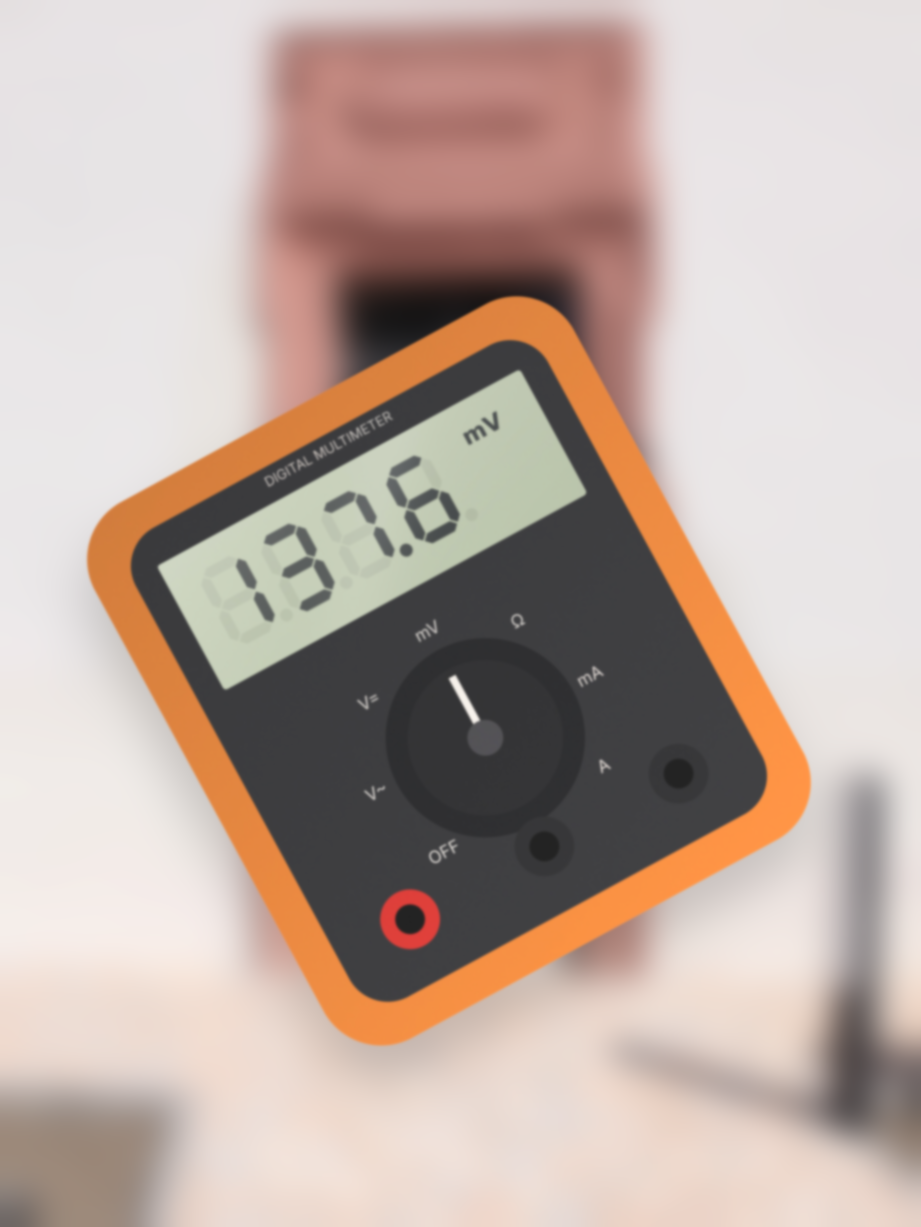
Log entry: 137.6 mV
